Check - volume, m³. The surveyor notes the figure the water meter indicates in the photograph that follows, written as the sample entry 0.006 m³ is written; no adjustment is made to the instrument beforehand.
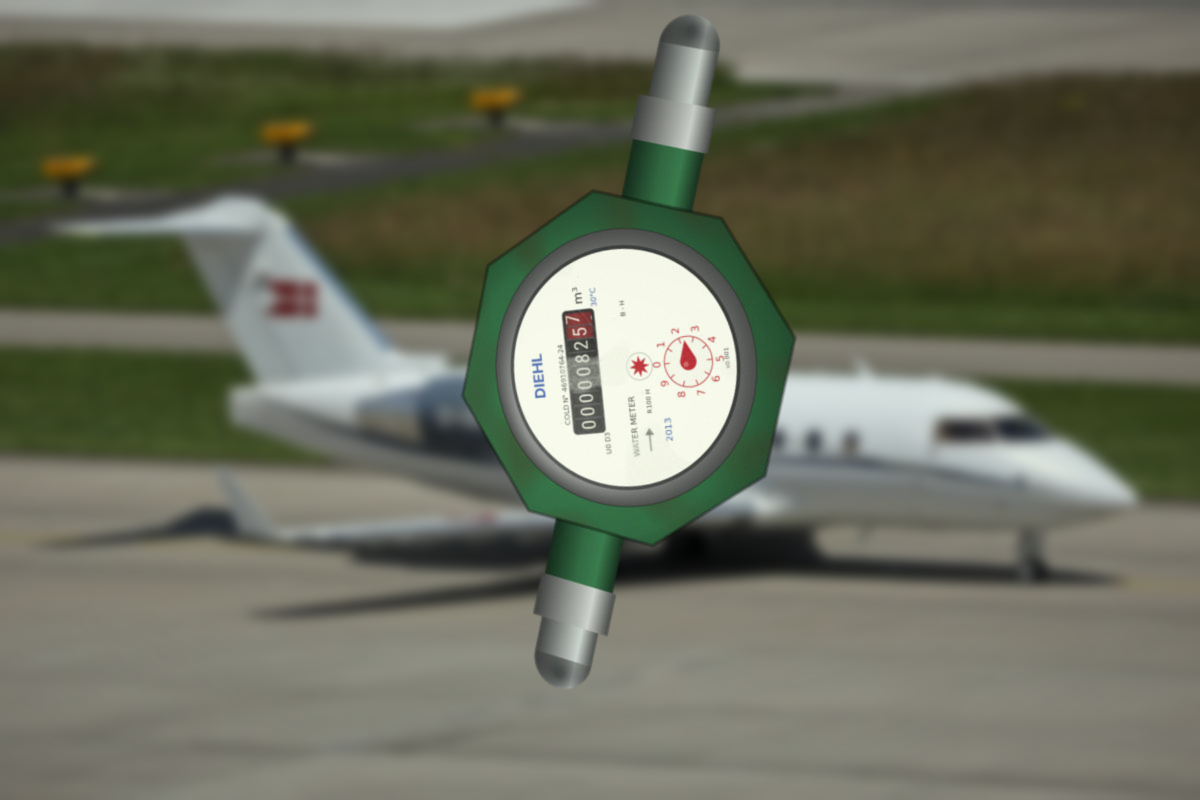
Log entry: 82.572 m³
